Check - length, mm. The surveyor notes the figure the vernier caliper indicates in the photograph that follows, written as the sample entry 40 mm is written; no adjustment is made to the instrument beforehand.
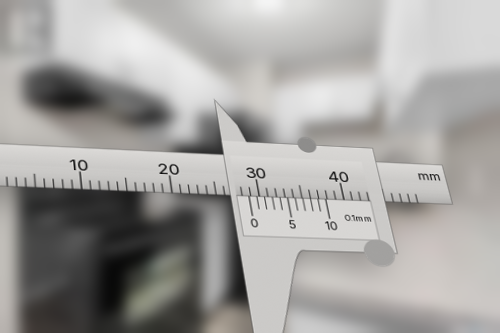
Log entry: 28.8 mm
